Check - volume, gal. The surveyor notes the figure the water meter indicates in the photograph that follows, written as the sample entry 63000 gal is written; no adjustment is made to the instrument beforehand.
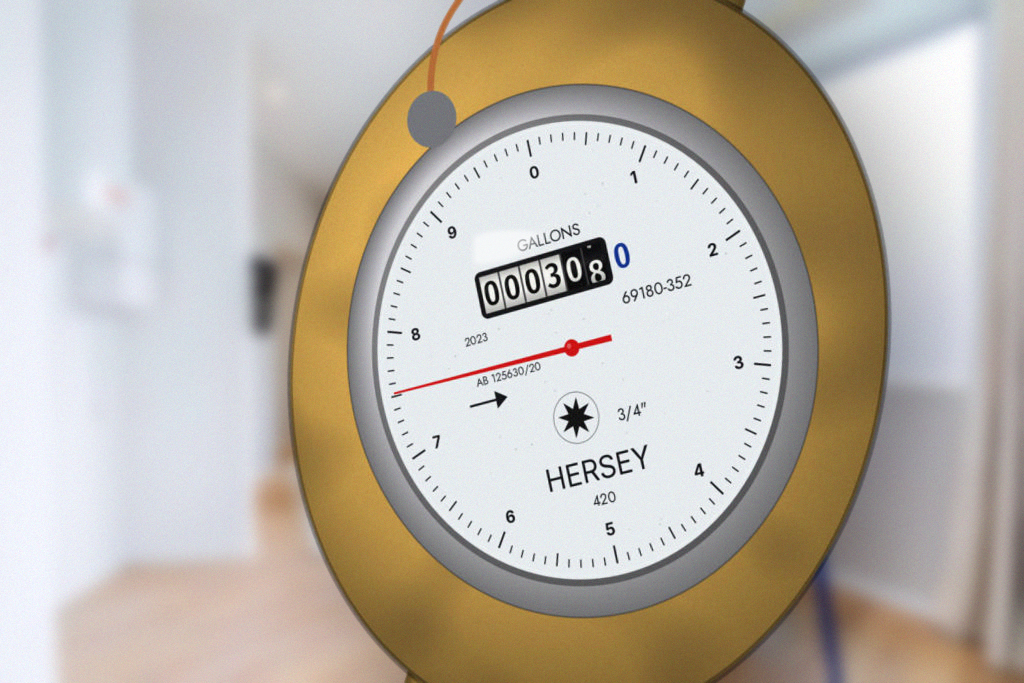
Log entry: 3077.5 gal
